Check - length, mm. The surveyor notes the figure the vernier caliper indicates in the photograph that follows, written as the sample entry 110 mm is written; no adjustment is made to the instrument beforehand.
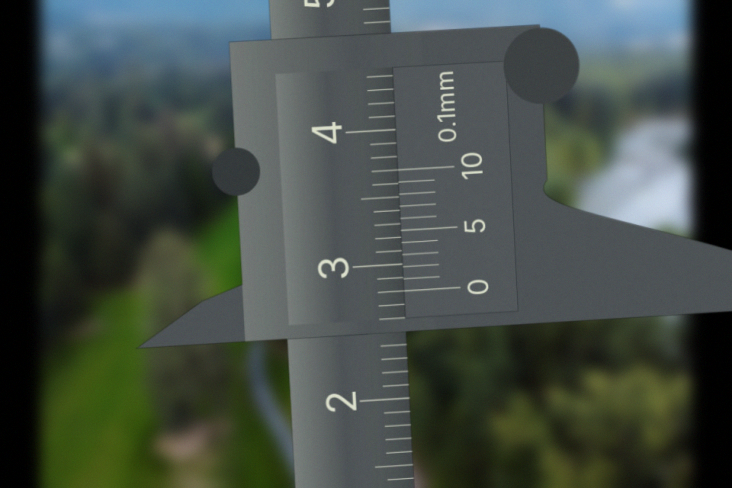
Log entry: 28.0 mm
